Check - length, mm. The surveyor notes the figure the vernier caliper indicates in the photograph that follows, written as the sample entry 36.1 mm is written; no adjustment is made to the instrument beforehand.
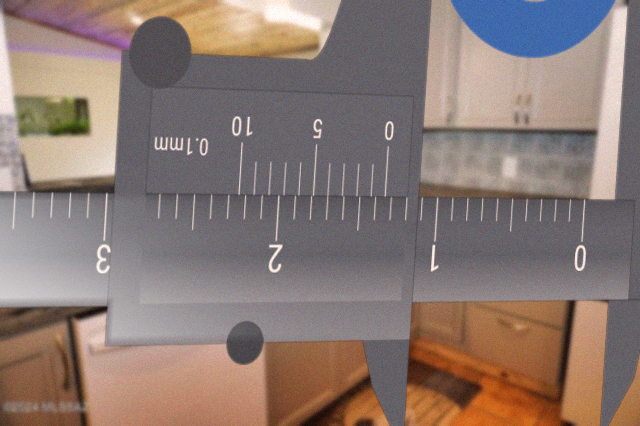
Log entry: 13.4 mm
